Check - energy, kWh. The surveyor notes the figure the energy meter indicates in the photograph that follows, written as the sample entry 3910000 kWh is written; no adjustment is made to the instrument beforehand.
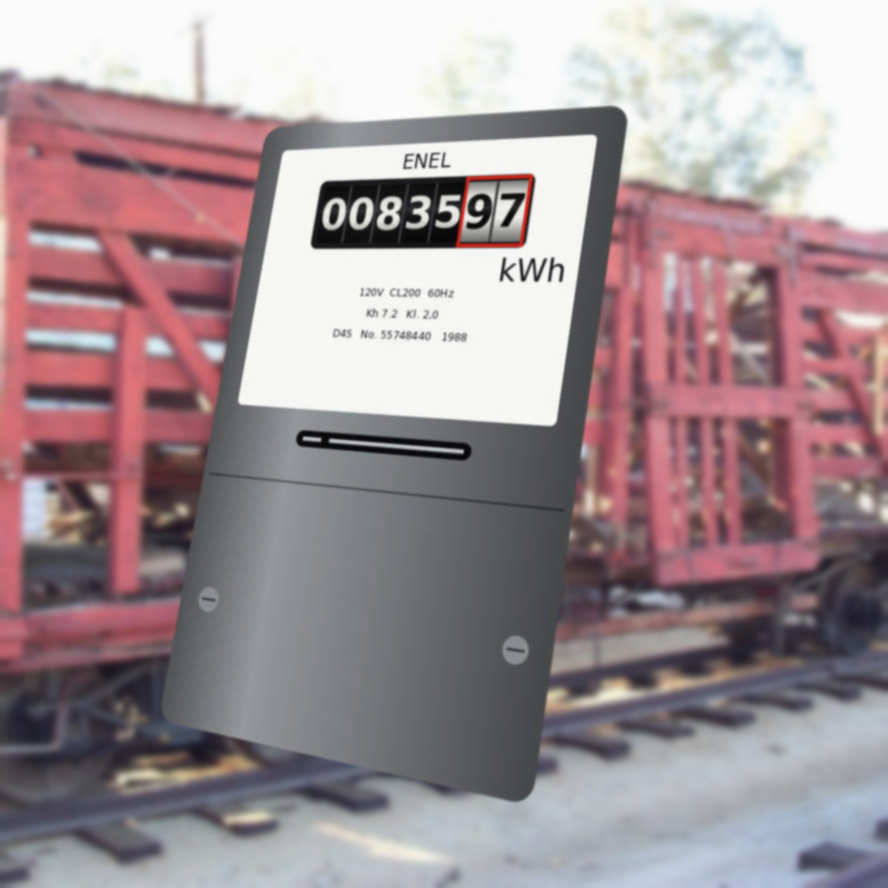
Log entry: 835.97 kWh
